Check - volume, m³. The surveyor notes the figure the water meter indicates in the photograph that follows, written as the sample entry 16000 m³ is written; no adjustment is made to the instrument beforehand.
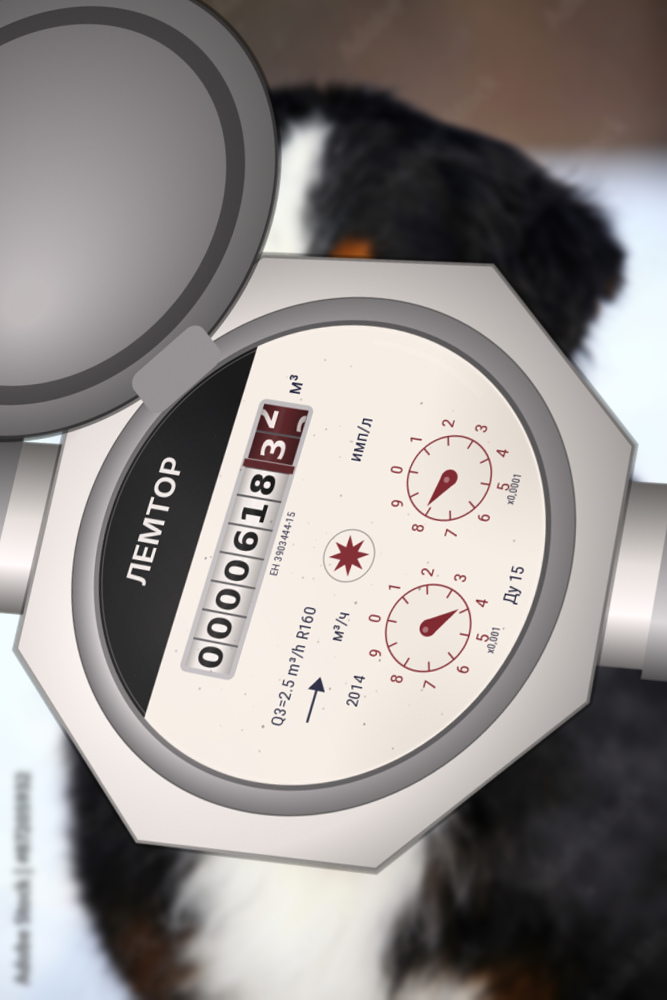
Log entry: 618.3238 m³
